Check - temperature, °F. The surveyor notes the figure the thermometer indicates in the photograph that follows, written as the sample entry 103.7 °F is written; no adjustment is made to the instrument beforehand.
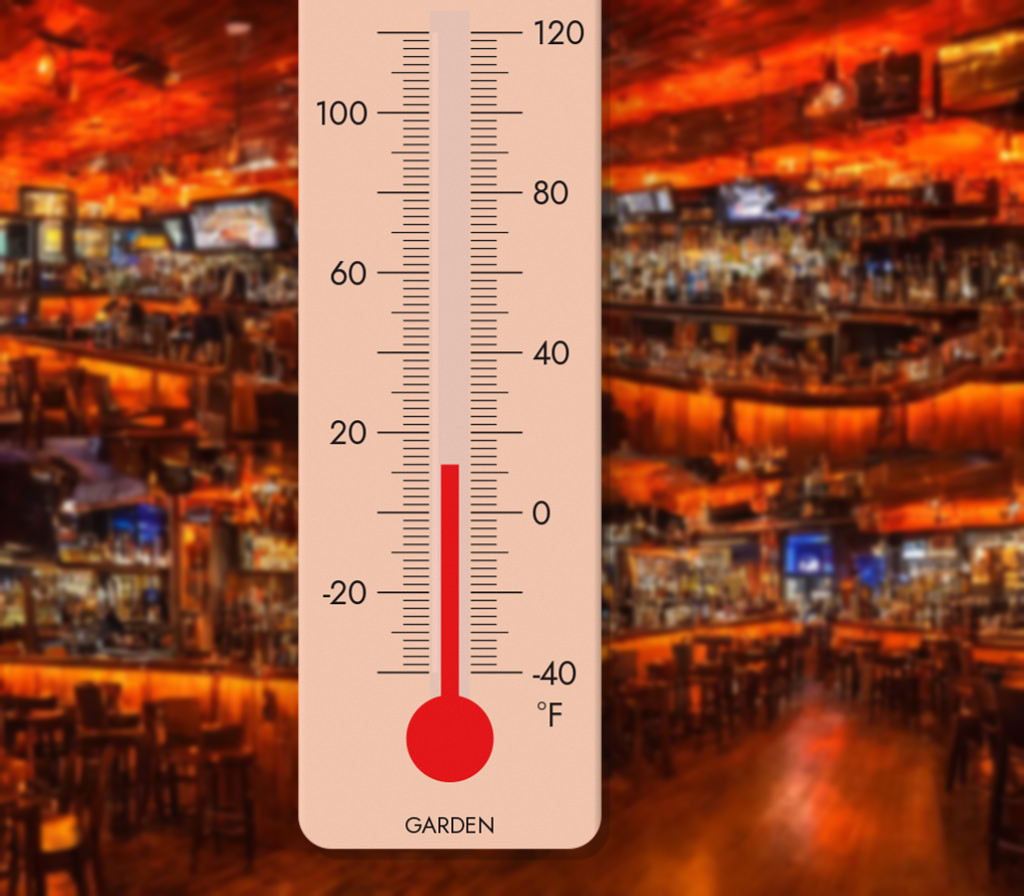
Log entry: 12 °F
